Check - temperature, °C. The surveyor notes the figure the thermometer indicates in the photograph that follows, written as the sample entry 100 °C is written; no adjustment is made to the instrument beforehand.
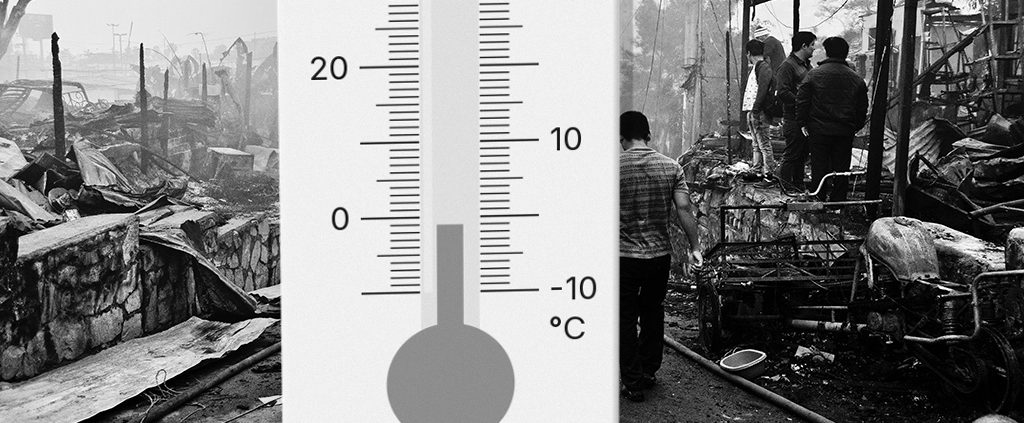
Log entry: -1 °C
